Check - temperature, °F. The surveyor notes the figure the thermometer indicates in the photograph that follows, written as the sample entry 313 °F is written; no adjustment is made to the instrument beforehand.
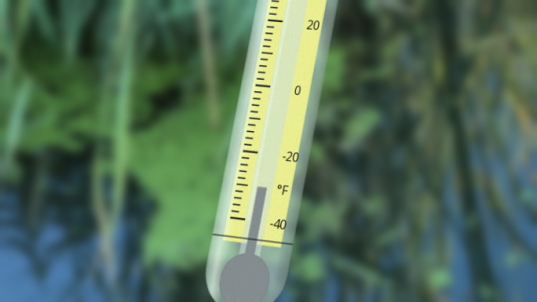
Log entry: -30 °F
